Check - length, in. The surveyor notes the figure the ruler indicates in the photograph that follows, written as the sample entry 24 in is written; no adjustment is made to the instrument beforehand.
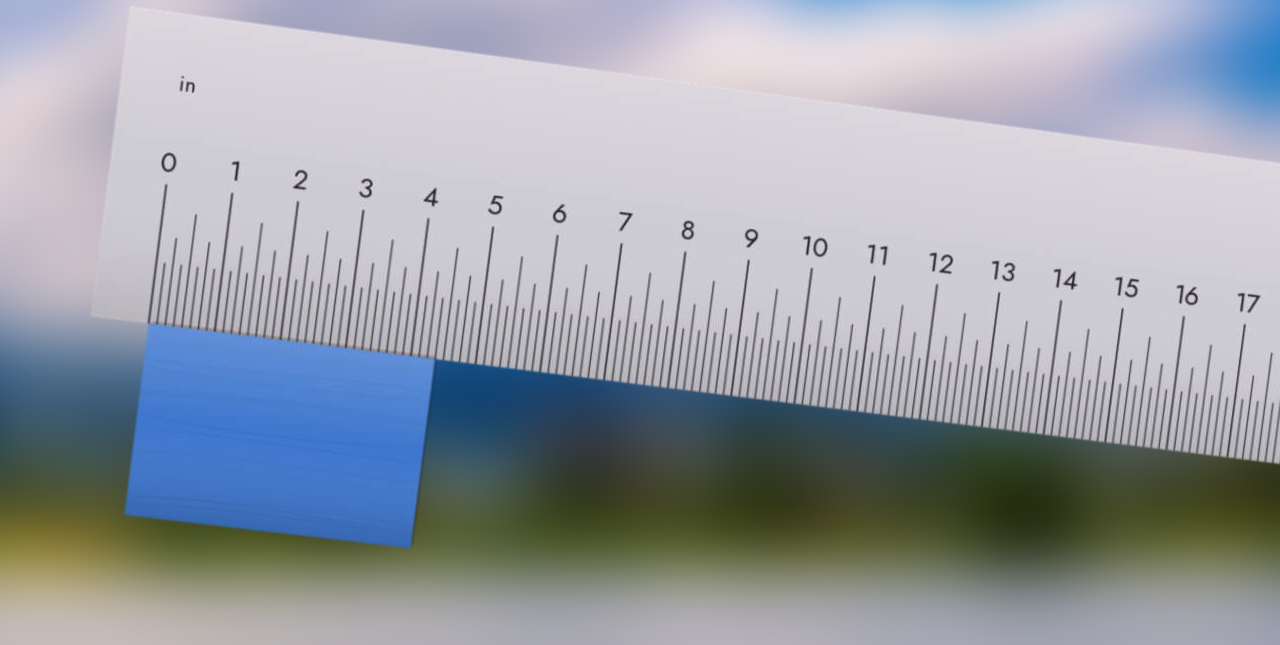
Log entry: 4.375 in
